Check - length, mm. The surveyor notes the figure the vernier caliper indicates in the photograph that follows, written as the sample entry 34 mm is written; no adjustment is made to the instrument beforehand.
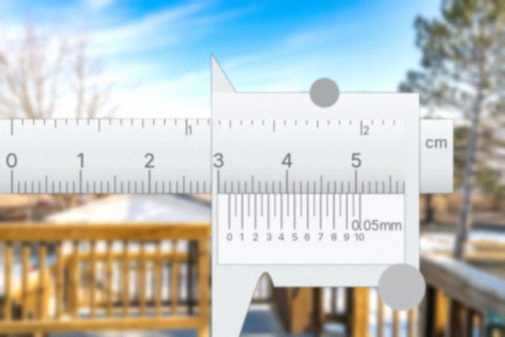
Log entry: 31.6 mm
